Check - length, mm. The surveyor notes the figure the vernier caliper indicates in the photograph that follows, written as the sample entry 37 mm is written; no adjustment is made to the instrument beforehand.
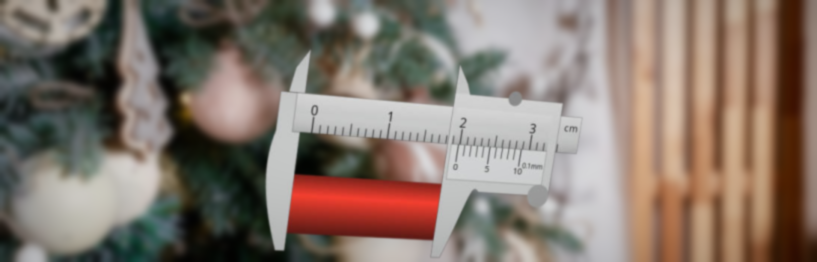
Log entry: 19.8 mm
